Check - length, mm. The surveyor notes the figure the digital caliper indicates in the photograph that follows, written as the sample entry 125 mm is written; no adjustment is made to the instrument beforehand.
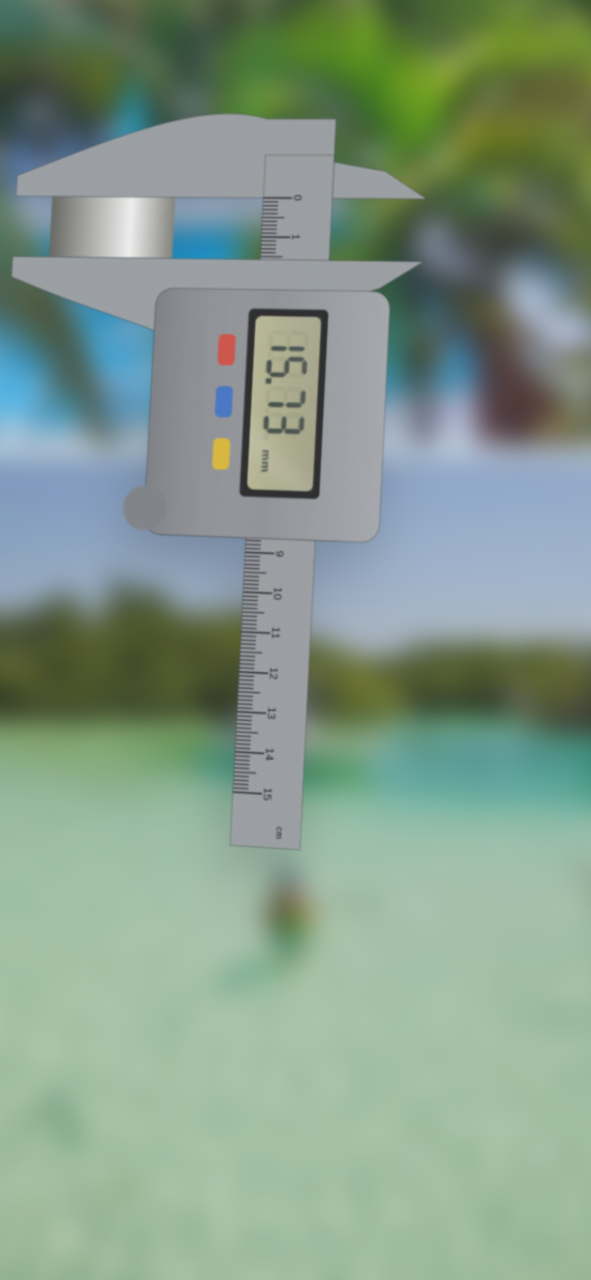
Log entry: 15.73 mm
